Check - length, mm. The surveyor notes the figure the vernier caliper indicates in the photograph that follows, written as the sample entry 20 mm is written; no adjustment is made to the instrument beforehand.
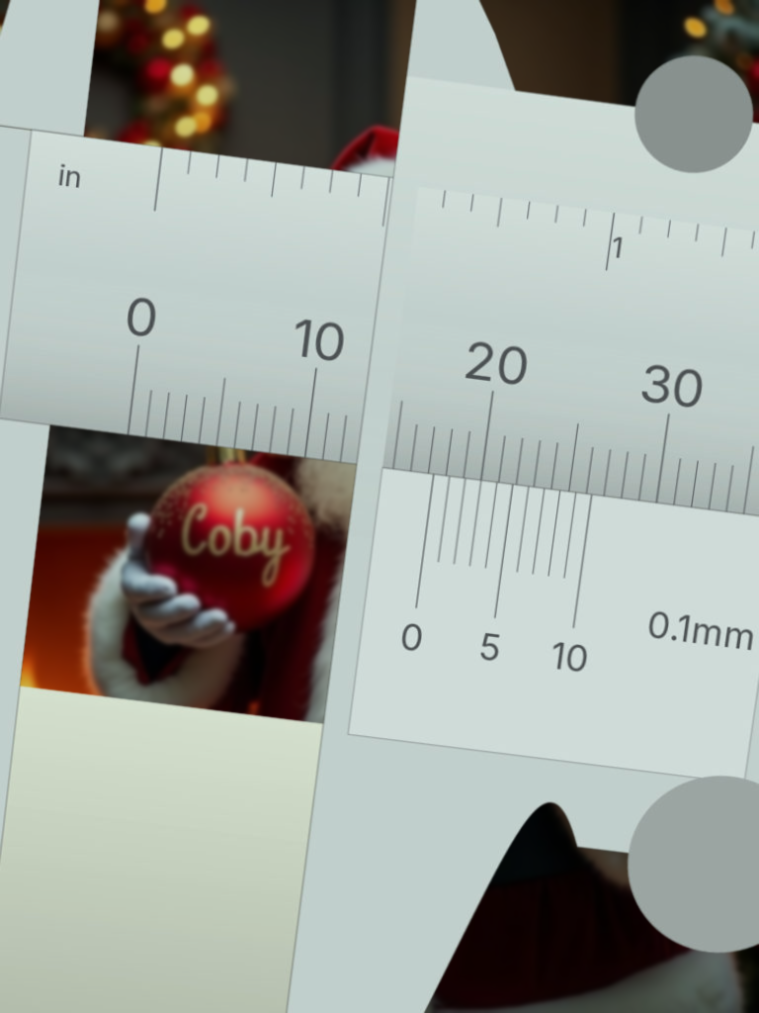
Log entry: 17.3 mm
